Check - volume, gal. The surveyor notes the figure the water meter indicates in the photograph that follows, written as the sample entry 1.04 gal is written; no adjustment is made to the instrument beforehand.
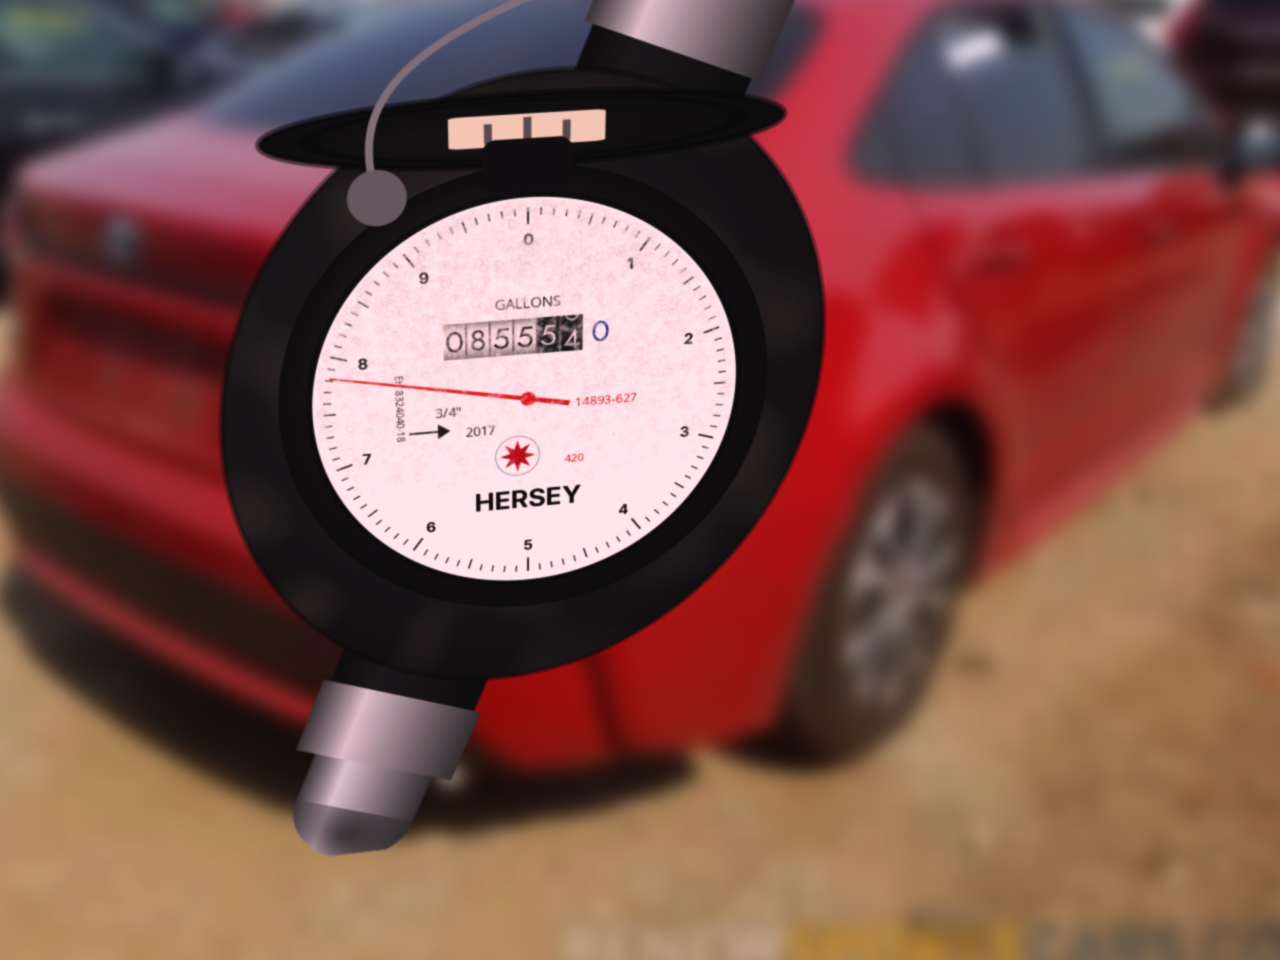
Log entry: 855537.8 gal
